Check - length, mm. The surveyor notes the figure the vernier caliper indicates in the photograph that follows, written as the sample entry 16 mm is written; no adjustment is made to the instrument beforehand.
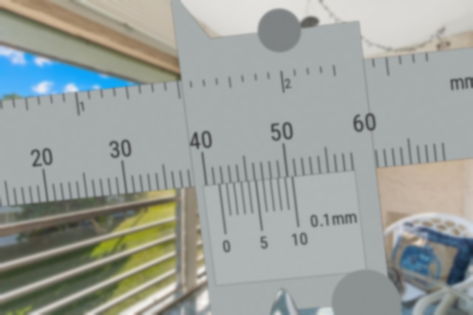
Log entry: 41.6 mm
